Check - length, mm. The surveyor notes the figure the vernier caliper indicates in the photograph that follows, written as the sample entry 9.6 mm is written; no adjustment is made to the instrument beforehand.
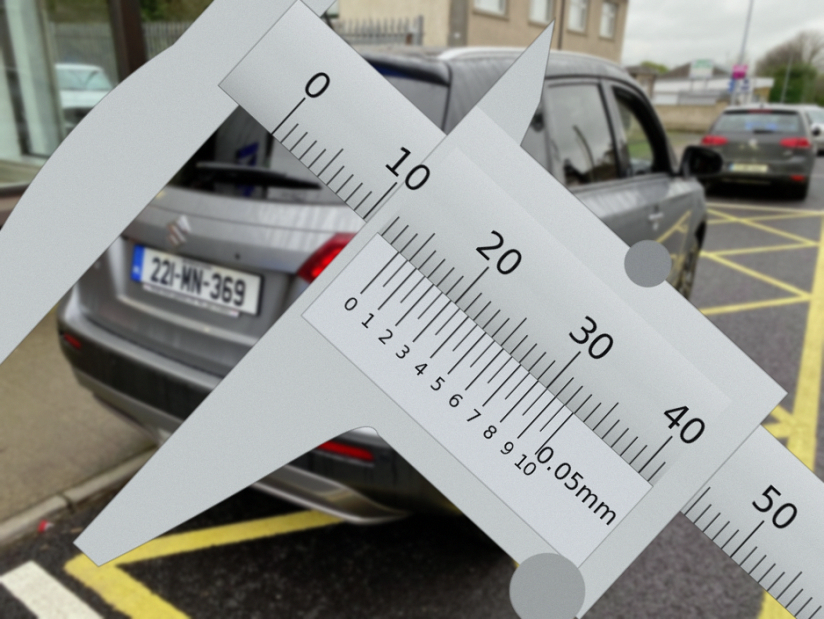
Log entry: 13.9 mm
